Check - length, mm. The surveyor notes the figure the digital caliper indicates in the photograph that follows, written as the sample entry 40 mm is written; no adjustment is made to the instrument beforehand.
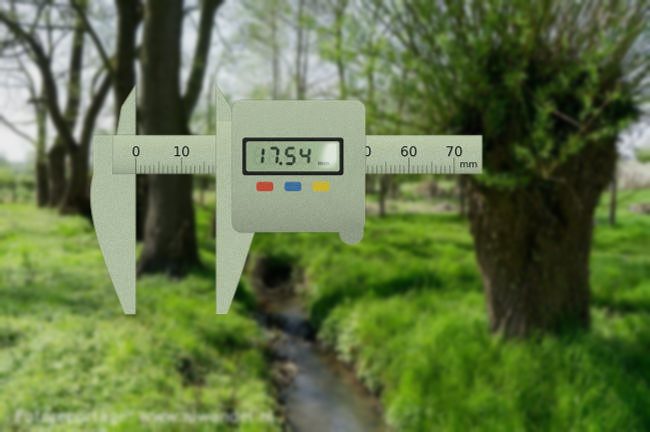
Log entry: 17.54 mm
